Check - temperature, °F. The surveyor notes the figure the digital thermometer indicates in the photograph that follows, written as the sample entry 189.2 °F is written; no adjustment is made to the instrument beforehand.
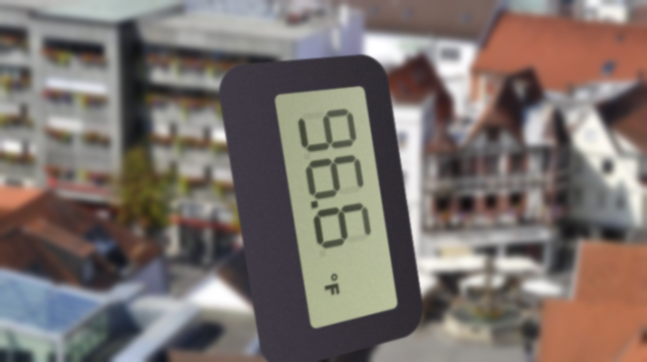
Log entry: 96.6 °F
